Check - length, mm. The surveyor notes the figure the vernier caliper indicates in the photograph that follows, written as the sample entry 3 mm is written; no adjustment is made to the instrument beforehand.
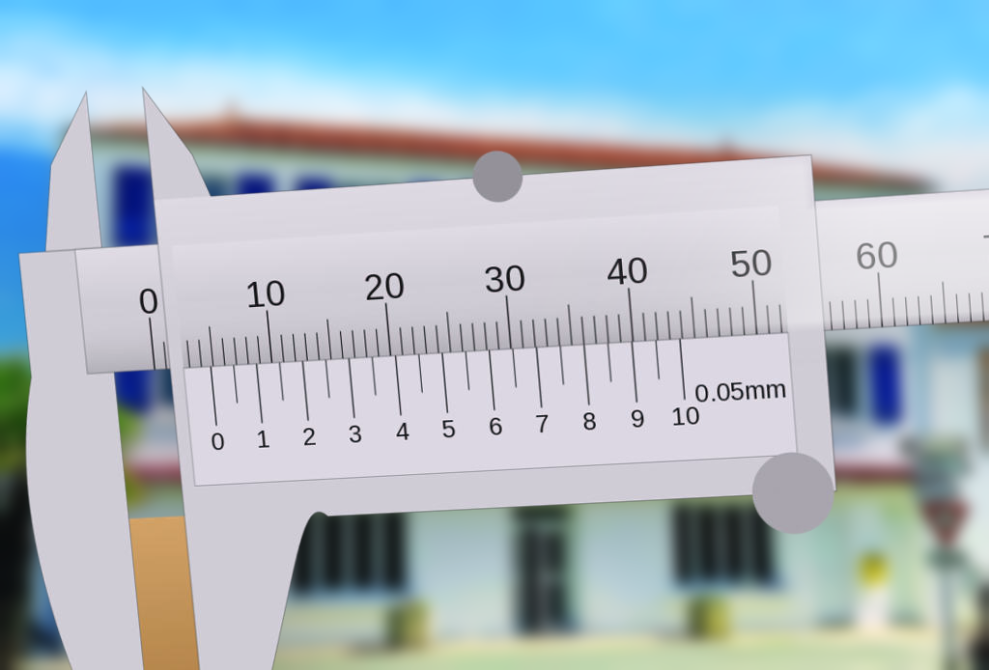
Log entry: 4.8 mm
